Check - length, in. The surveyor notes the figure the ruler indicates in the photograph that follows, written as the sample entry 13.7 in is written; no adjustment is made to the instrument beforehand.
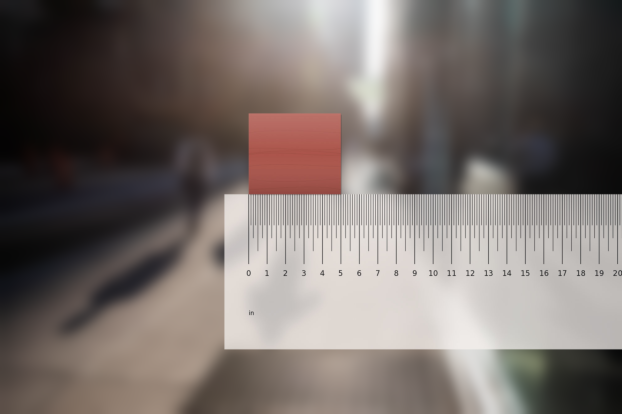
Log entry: 5 in
